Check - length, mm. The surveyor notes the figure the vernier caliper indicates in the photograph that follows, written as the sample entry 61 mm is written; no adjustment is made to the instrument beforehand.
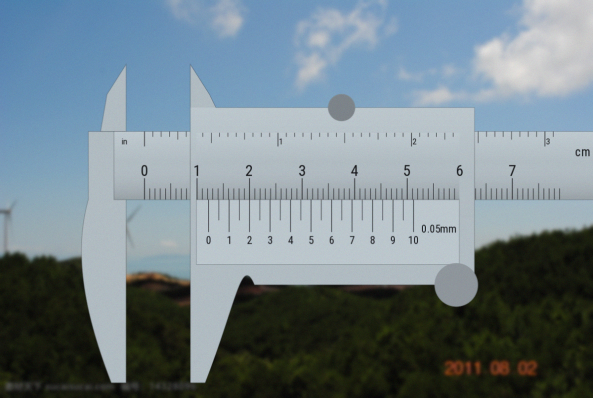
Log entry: 12.2 mm
